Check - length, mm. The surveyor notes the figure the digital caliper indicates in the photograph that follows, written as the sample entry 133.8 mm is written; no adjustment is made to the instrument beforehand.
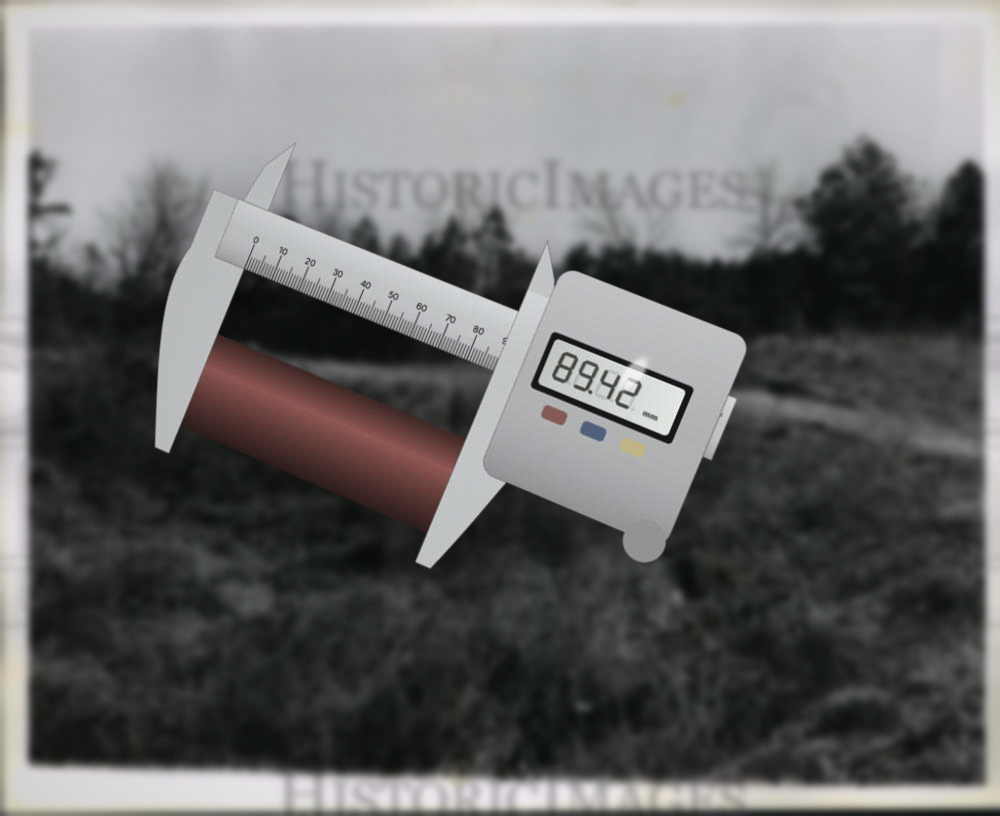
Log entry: 89.42 mm
